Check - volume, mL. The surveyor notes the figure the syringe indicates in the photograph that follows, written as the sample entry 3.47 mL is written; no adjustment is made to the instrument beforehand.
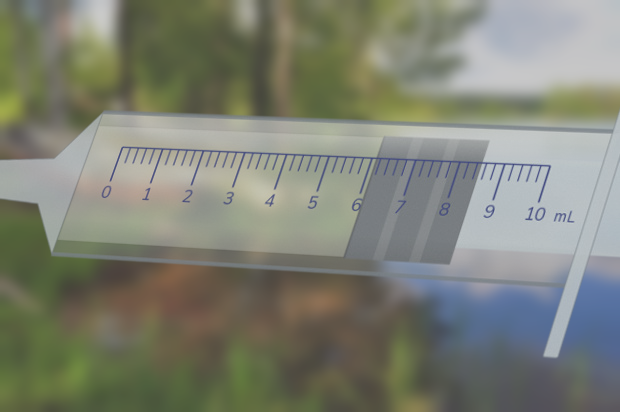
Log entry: 6.1 mL
